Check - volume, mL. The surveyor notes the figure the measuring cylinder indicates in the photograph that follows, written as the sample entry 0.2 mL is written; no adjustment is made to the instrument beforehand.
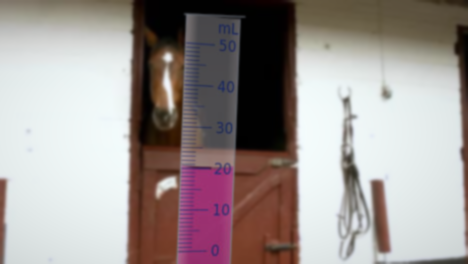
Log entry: 20 mL
